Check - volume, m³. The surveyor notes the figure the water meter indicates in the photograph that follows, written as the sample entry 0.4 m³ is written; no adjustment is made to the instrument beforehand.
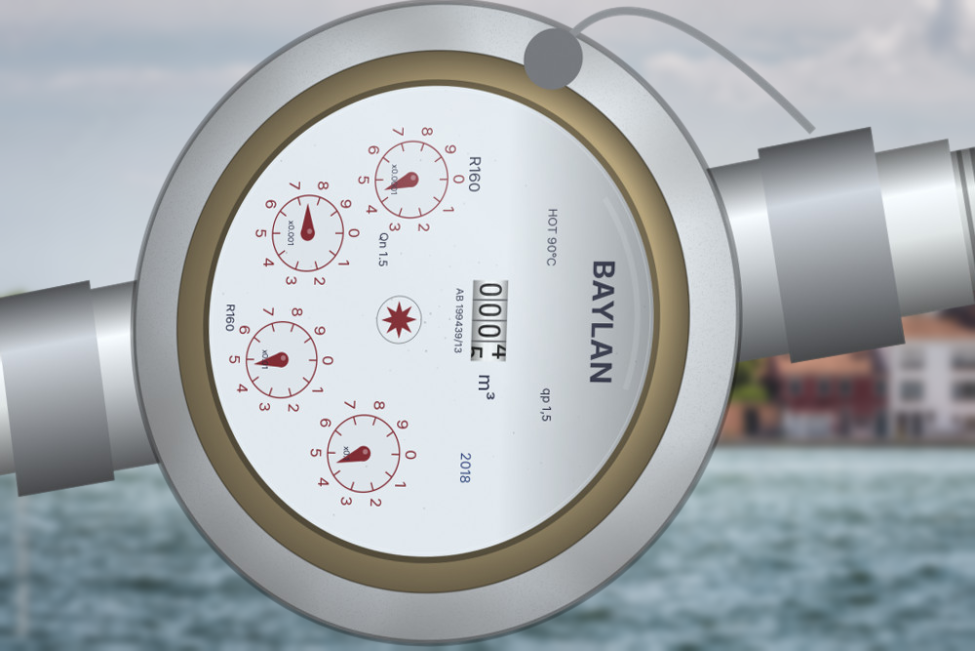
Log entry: 4.4474 m³
